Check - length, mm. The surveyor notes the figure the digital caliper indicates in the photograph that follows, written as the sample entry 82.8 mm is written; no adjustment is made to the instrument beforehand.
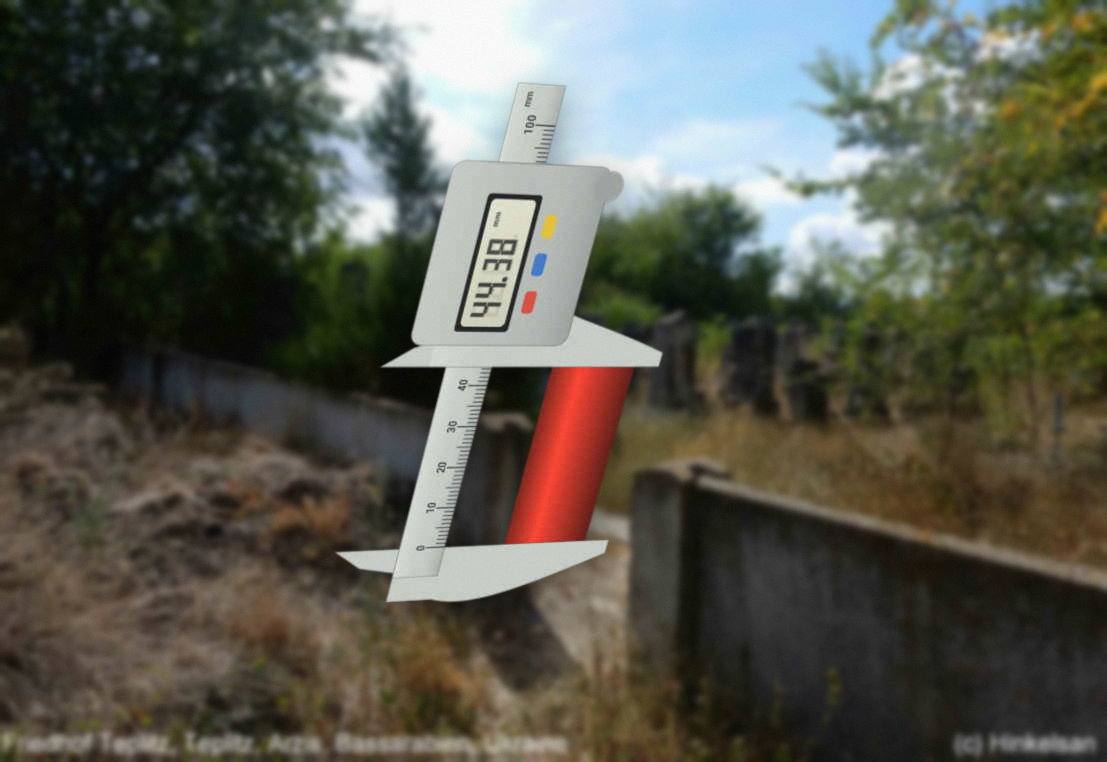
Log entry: 44.38 mm
